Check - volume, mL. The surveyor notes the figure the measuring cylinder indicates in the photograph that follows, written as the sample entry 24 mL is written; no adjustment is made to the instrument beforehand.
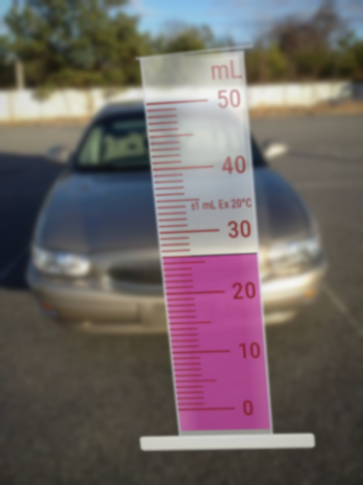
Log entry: 26 mL
